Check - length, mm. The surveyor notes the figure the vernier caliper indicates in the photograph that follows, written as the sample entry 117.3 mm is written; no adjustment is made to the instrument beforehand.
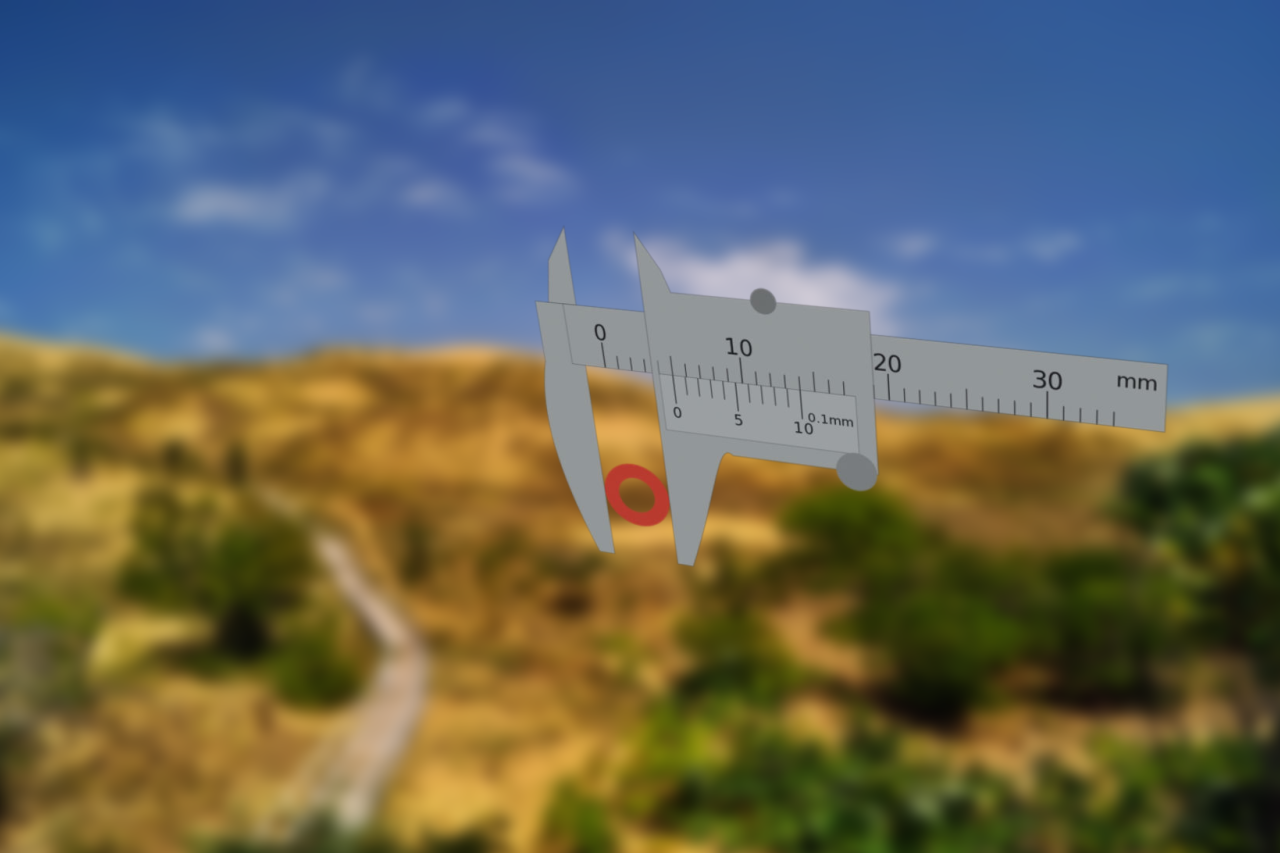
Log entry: 5.0 mm
